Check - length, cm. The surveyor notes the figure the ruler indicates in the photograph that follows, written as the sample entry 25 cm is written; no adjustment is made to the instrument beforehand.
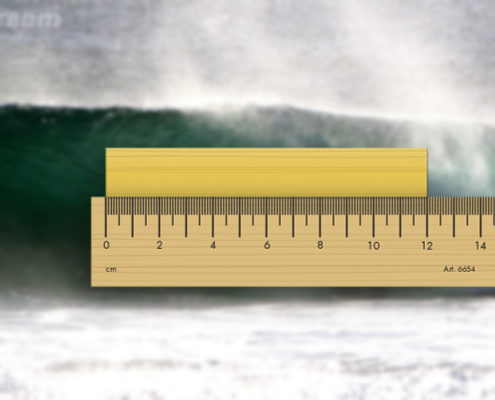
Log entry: 12 cm
